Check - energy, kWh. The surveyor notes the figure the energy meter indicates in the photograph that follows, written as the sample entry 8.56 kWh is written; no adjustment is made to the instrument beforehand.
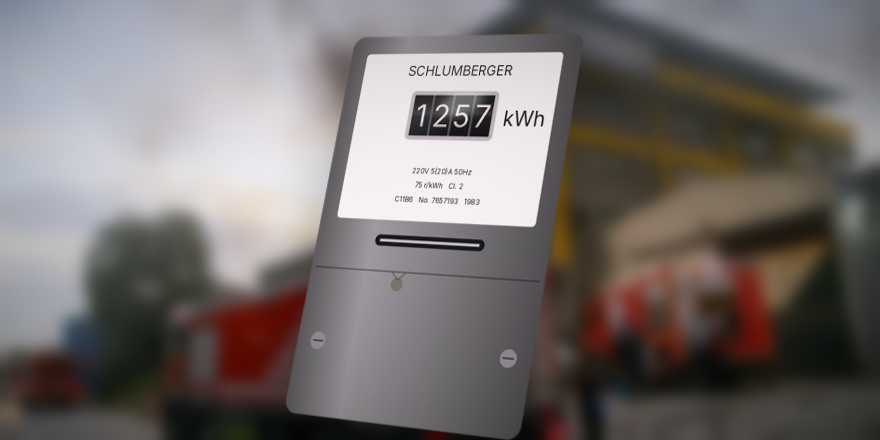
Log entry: 1257 kWh
